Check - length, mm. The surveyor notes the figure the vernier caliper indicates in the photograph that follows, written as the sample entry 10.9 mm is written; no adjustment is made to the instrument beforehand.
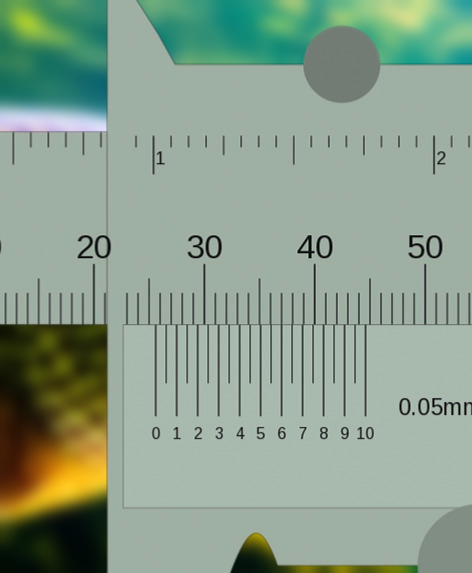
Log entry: 25.6 mm
